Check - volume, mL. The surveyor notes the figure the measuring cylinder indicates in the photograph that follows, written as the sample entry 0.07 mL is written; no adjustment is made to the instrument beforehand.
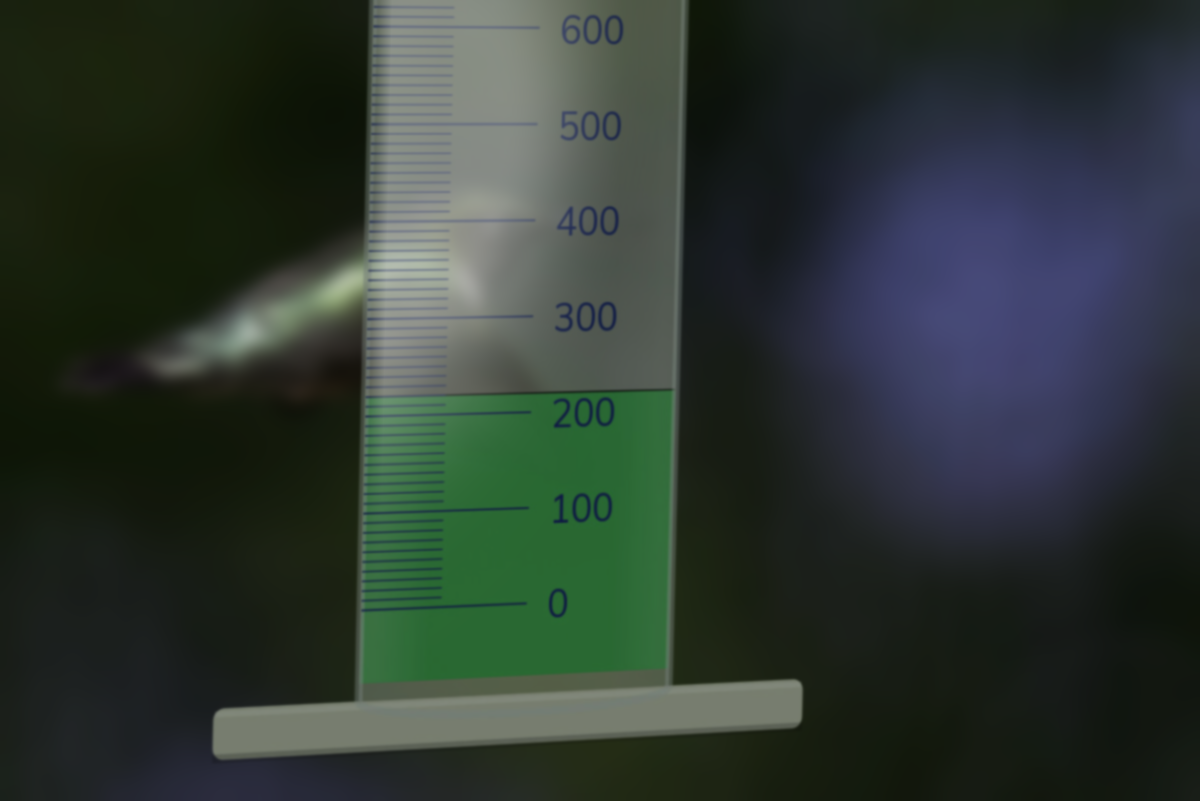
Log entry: 220 mL
